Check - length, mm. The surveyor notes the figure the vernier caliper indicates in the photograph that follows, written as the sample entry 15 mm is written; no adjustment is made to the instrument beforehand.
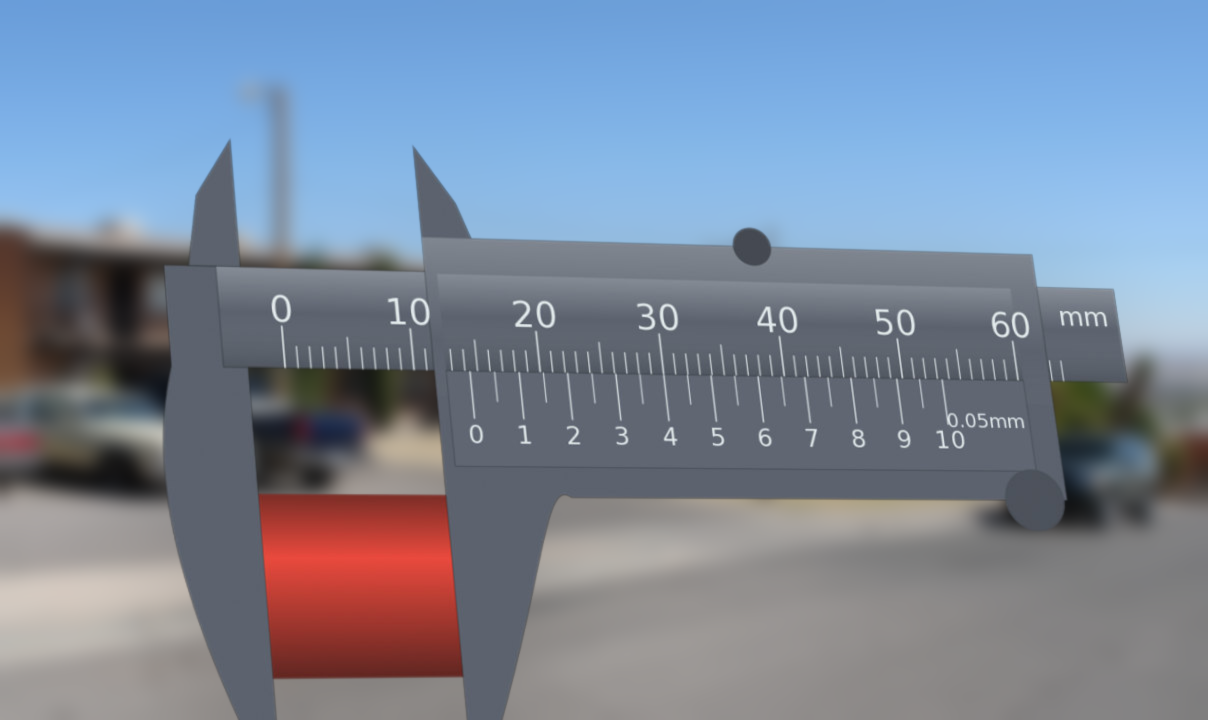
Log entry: 14.4 mm
